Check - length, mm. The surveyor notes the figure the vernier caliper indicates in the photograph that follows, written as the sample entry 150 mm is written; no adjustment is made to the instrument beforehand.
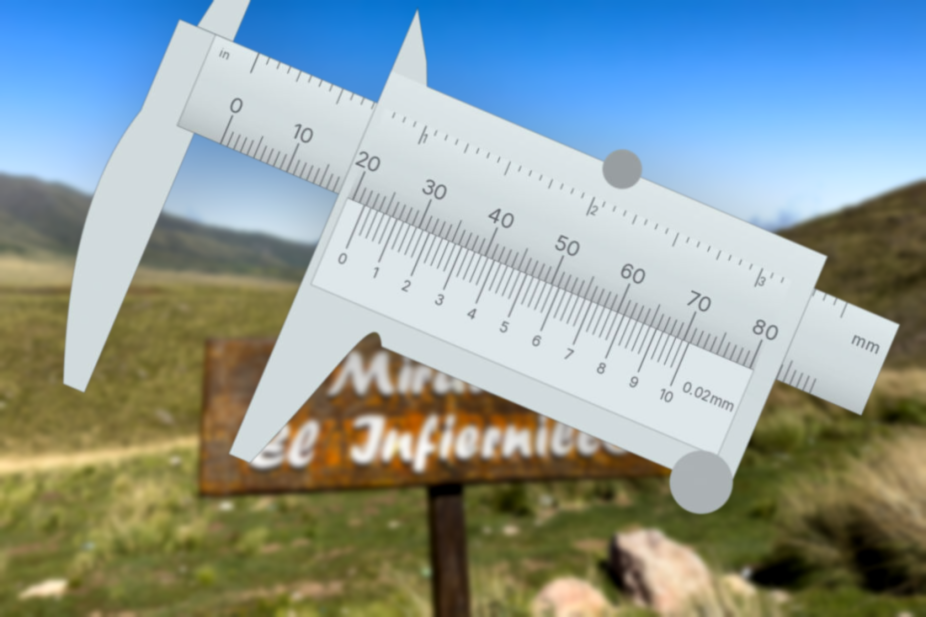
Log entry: 21.8 mm
